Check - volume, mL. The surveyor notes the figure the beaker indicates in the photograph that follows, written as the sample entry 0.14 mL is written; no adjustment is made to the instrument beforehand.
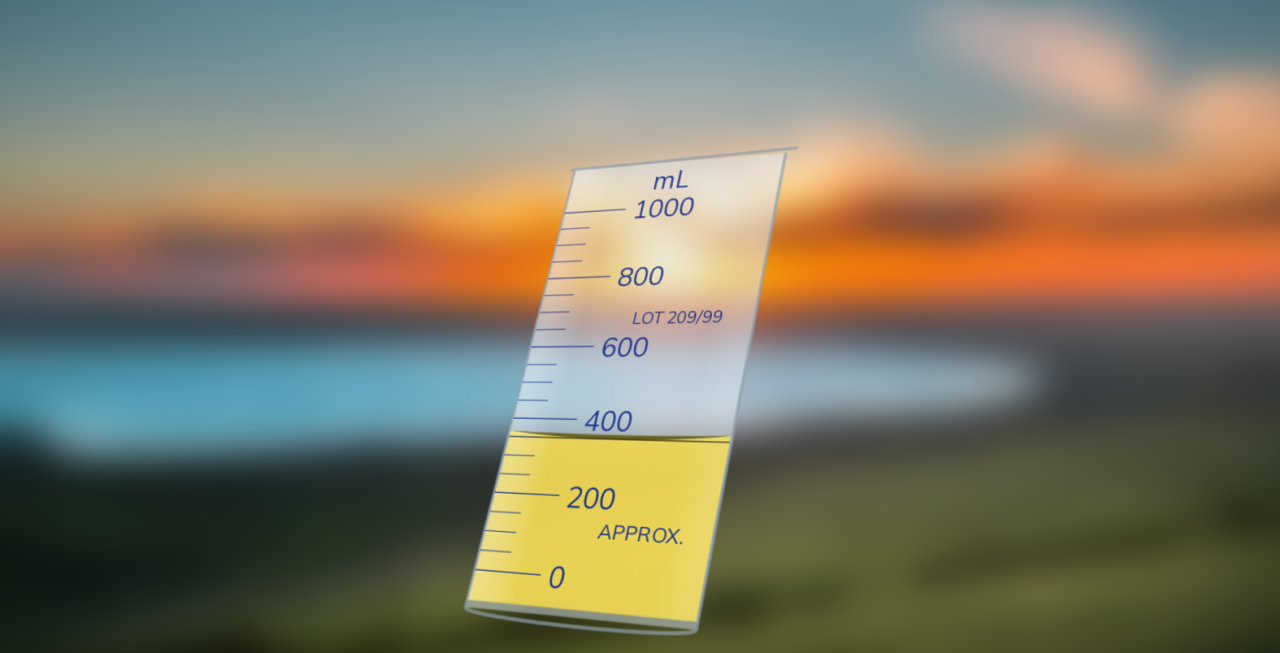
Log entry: 350 mL
